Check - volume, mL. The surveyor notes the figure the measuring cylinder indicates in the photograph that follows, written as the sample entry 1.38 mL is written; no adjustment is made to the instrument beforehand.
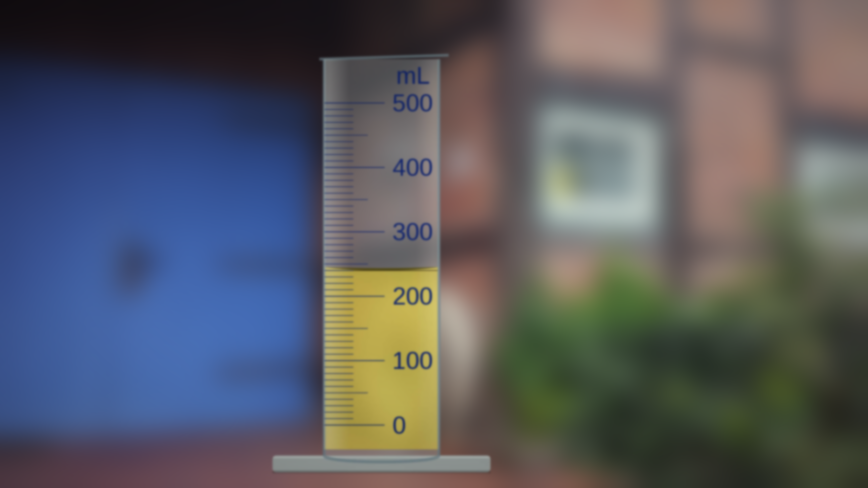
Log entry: 240 mL
